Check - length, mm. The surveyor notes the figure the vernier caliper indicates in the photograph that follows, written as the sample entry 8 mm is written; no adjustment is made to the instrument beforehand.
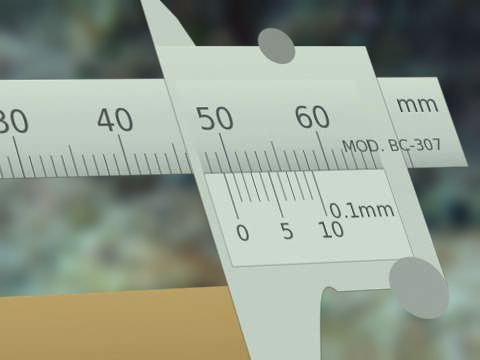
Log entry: 49.2 mm
